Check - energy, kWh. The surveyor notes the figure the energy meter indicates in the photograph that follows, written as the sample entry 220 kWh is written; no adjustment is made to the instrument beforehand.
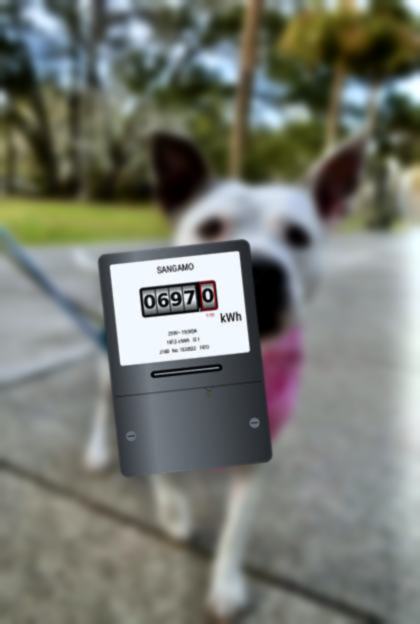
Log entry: 697.0 kWh
